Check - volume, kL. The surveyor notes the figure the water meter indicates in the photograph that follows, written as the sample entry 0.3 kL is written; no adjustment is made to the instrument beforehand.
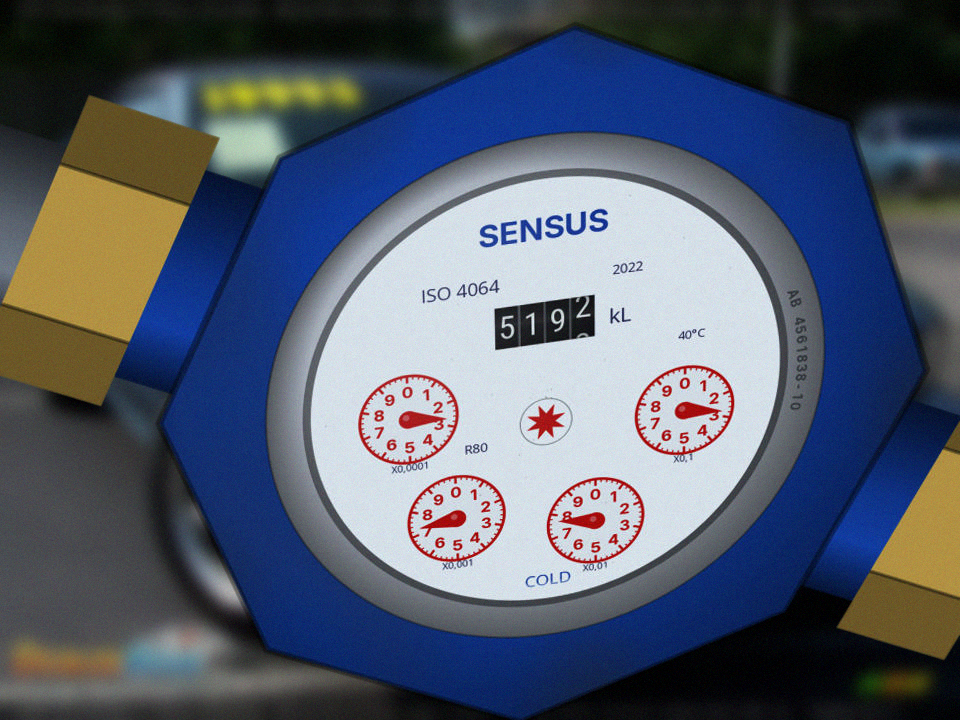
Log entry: 5192.2772 kL
